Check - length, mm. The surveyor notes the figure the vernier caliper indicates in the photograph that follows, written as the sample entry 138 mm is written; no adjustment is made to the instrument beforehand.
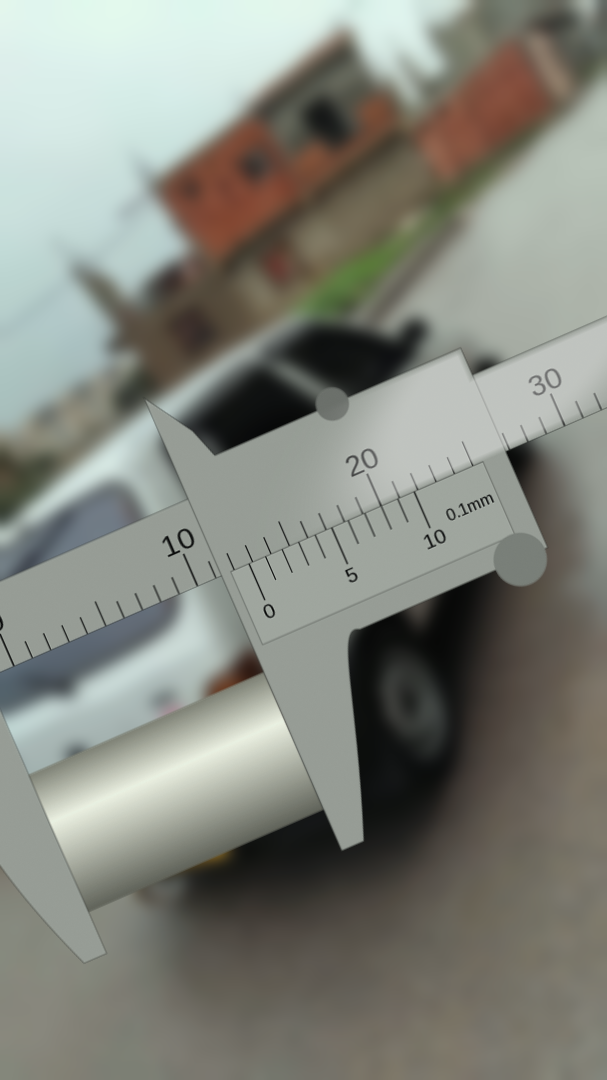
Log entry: 12.8 mm
